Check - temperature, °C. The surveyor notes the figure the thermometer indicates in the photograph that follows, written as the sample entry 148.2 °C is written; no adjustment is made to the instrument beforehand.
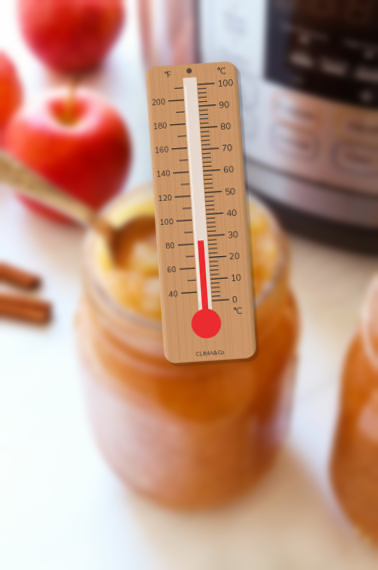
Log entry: 28 °C
